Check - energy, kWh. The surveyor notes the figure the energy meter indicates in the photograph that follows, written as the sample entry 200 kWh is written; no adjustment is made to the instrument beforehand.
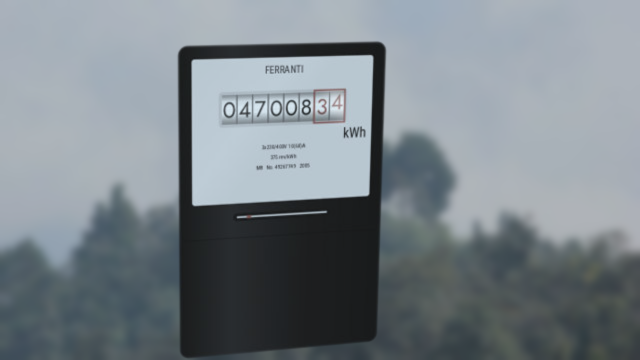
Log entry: 47008.34 kWh
